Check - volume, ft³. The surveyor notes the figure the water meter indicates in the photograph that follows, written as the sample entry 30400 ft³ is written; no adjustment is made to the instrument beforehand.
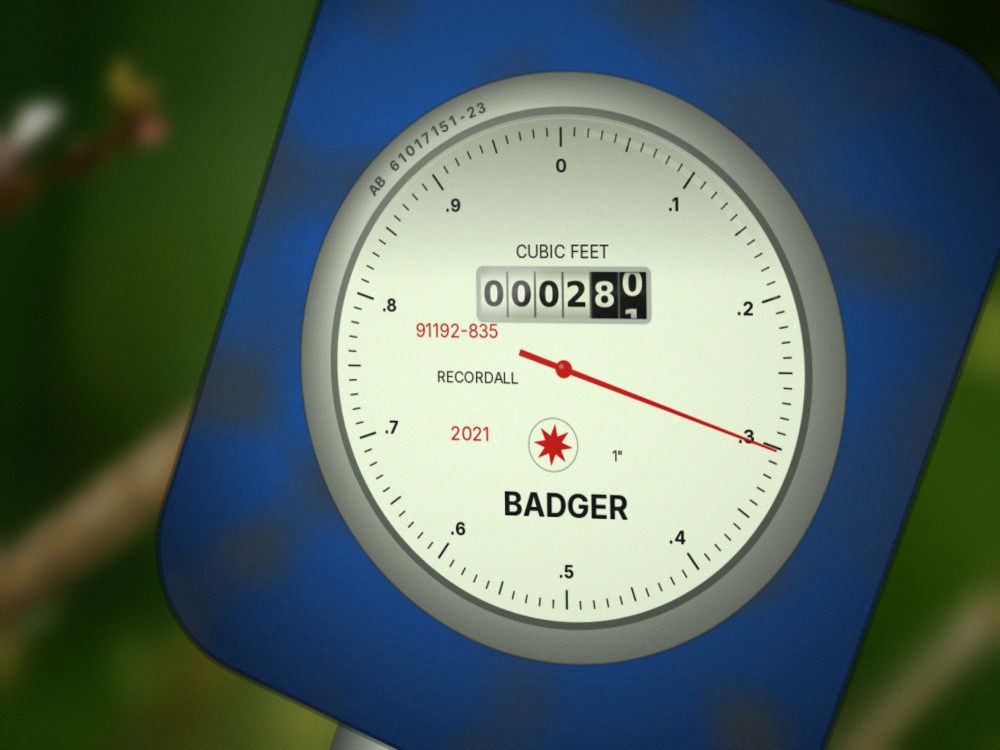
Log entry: 280.30 ft³
